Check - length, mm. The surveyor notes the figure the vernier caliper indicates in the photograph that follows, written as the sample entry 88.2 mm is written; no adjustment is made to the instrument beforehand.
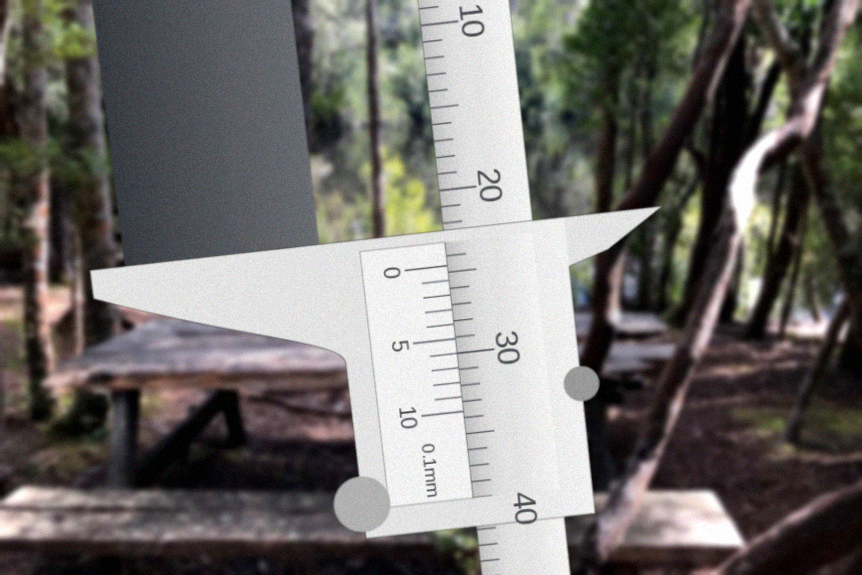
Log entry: 24.6 mm
